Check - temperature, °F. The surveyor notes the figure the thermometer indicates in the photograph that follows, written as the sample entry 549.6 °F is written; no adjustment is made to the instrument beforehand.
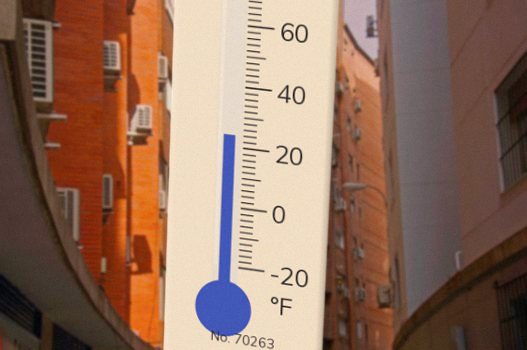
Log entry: 24 °F
